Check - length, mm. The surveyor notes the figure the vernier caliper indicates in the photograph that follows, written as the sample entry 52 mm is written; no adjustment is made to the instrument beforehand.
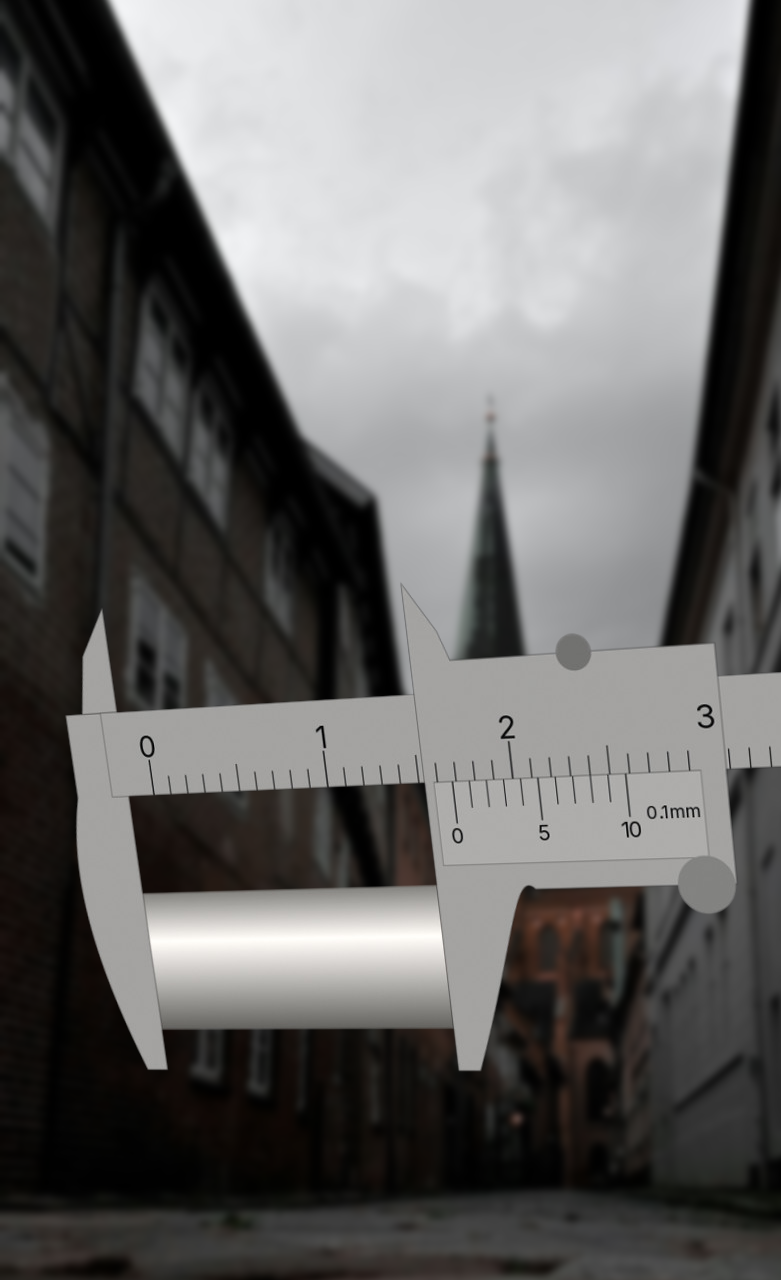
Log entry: 16.8 mm
